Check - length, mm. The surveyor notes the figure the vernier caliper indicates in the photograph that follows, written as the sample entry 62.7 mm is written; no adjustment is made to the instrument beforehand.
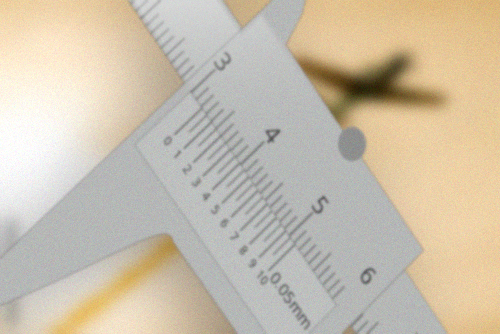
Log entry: 32.2 mm
